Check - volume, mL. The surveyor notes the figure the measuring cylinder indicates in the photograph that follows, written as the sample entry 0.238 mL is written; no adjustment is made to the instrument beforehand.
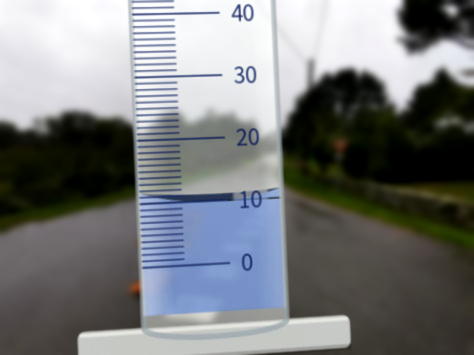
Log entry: 10 mL
